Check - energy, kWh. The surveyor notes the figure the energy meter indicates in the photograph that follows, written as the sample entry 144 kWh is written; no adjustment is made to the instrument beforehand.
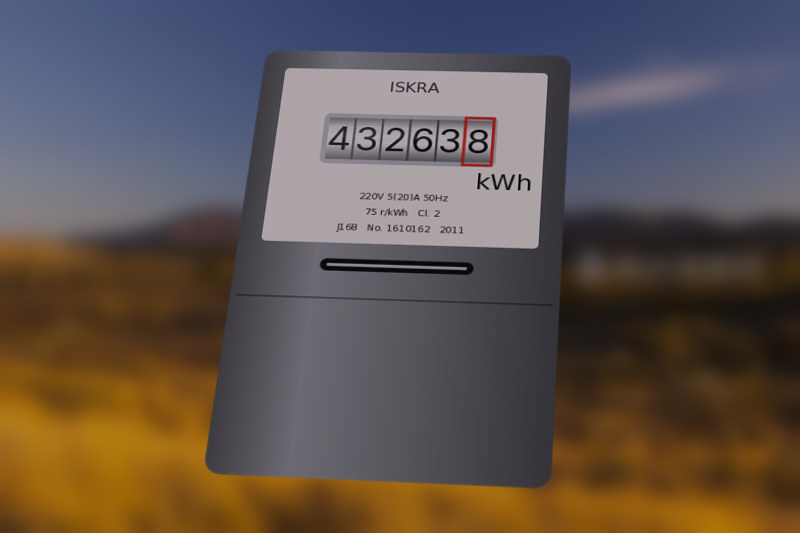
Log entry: 43263.8 kWh
